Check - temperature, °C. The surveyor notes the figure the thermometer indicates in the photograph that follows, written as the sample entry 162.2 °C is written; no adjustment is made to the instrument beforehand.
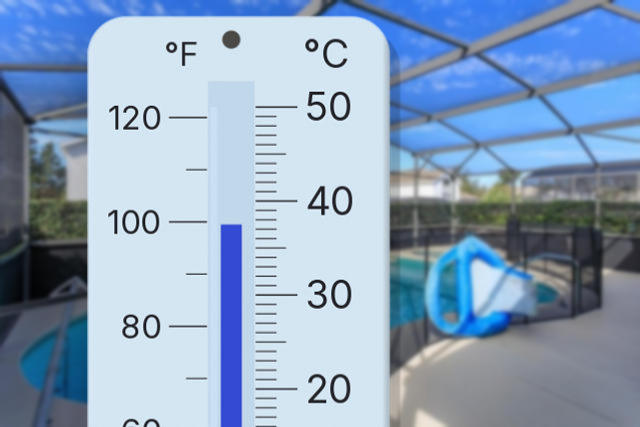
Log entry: 37.5 °C
